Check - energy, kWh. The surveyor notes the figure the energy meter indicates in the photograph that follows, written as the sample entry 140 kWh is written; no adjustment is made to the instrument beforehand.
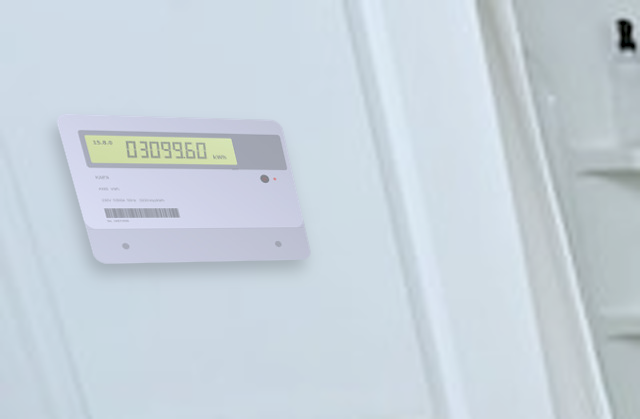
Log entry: 3099.60 kWh
